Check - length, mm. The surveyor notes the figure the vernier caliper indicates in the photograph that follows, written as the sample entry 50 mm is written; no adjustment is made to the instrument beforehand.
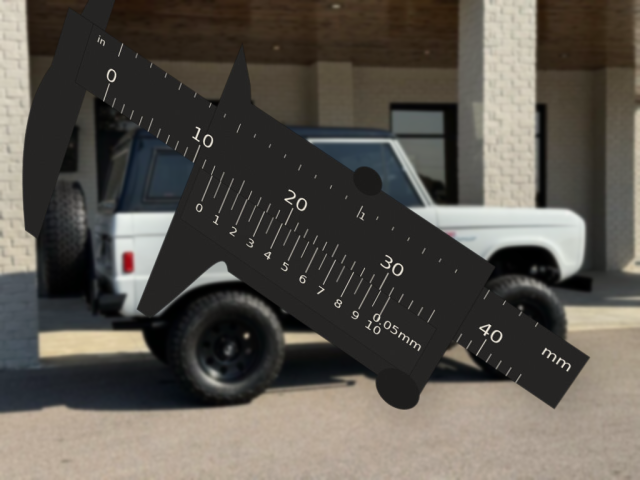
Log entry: 12.1 mm
